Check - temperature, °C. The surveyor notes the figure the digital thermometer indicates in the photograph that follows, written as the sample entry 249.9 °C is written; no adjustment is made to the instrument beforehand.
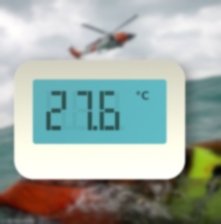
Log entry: 27.6 °C
